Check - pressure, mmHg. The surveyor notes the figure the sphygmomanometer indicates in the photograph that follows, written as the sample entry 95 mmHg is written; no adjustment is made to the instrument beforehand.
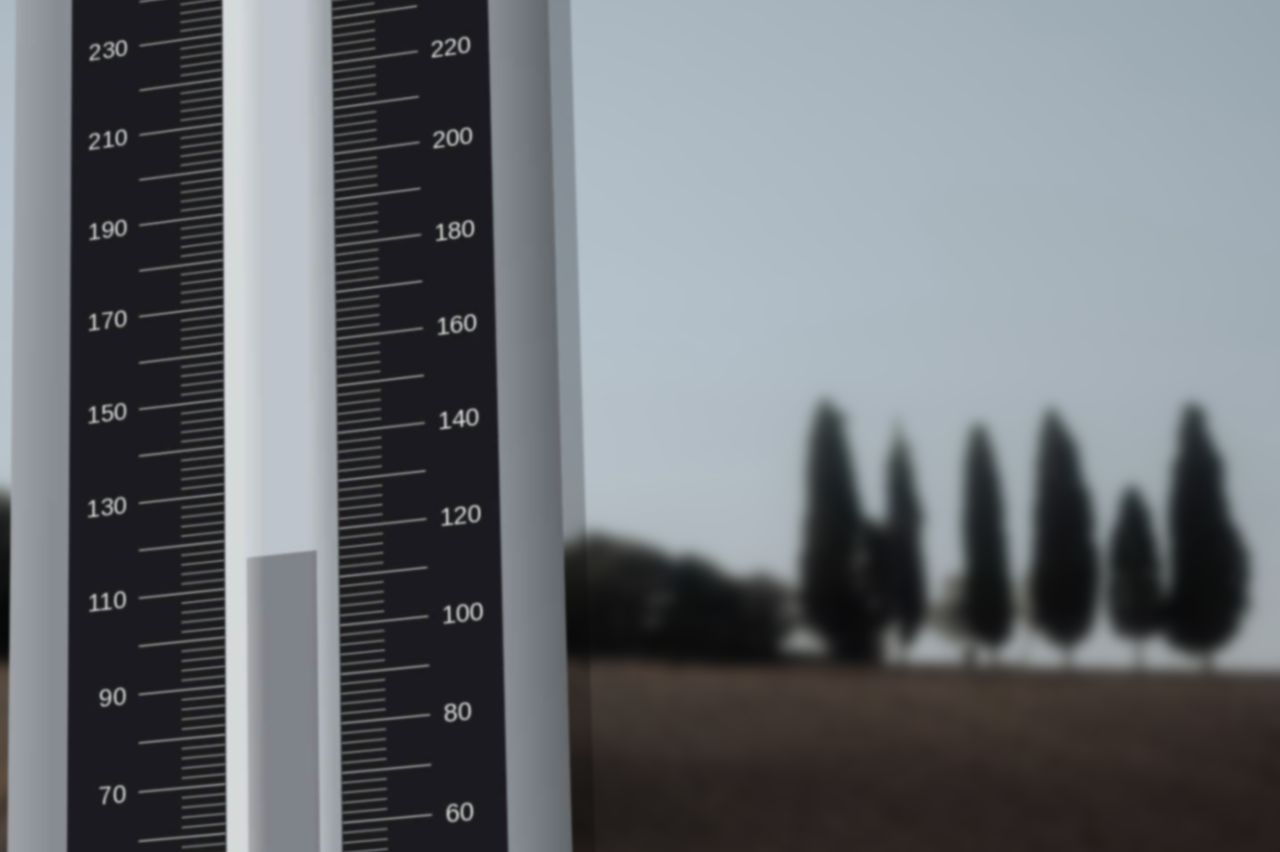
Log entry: 116 mmHg
